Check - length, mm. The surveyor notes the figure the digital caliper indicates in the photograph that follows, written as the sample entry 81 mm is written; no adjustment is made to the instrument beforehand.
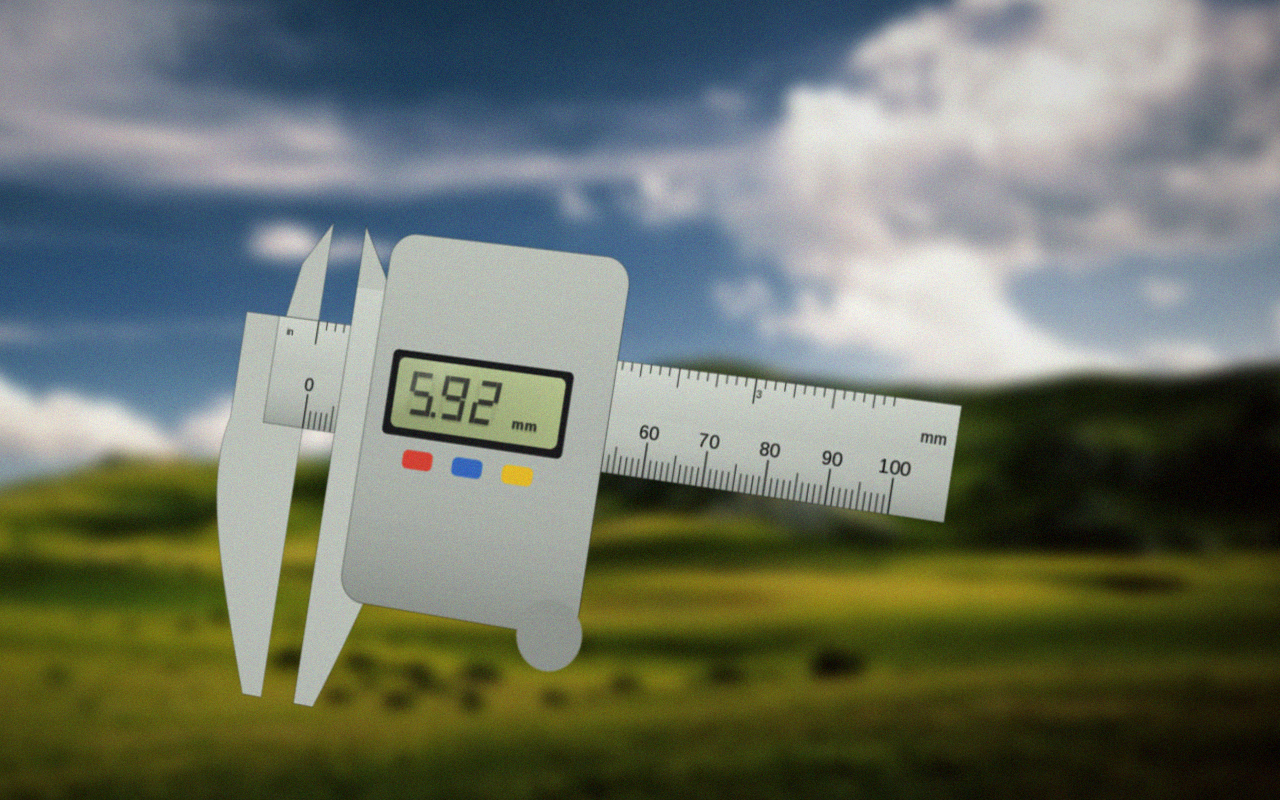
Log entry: 5.92 mm
